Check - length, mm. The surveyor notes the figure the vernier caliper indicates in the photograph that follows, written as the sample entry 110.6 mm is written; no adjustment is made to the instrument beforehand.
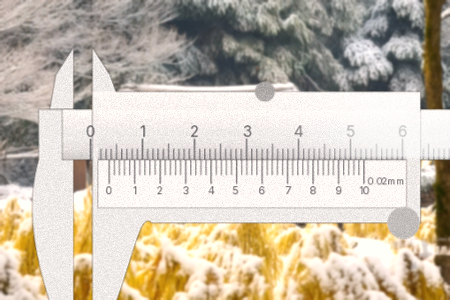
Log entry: 3.6 mm
